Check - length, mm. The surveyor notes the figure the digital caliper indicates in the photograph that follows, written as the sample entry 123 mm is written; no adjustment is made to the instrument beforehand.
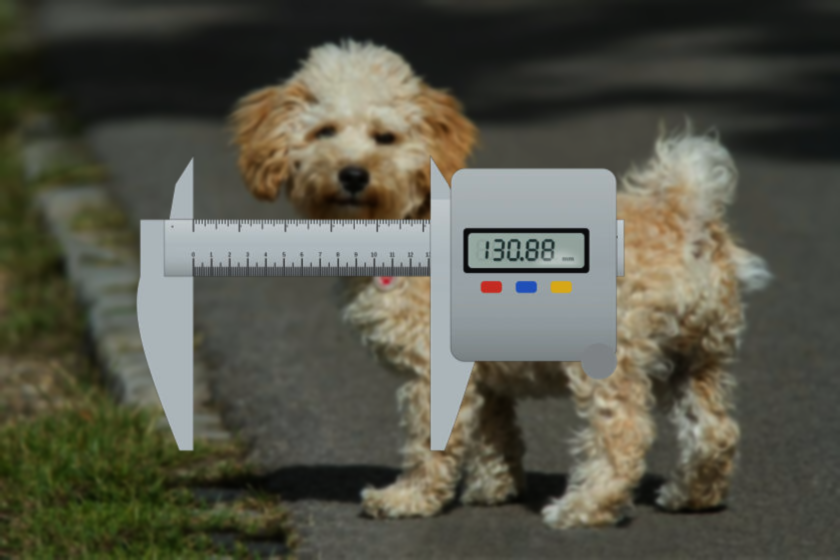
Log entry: 130.88 mm
